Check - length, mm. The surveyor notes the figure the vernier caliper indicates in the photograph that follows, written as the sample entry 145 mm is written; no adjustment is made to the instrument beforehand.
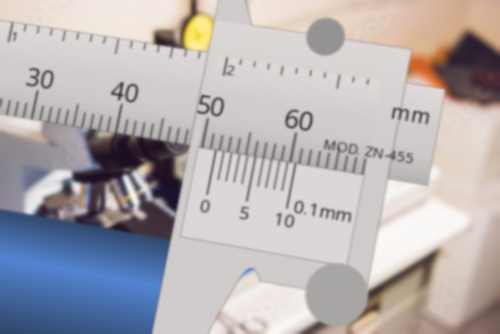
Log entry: 51.6 mm
